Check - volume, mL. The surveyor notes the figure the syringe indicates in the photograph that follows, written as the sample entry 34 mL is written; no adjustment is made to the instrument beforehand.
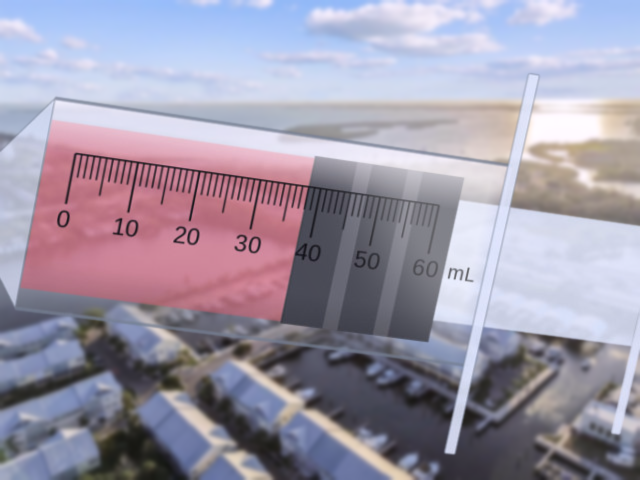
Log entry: 38 mL
